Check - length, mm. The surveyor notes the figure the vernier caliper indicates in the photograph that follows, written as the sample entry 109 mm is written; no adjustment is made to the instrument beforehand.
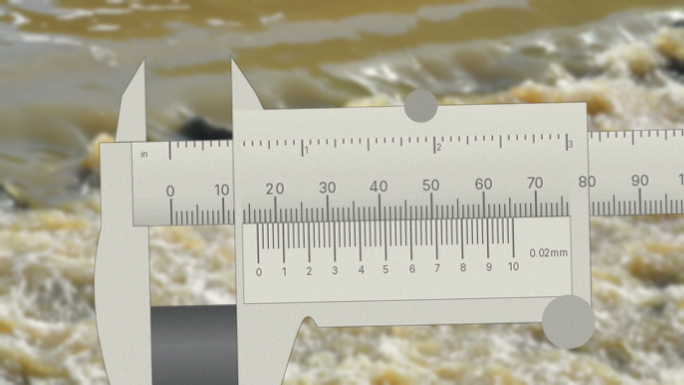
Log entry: 16.5 mm
